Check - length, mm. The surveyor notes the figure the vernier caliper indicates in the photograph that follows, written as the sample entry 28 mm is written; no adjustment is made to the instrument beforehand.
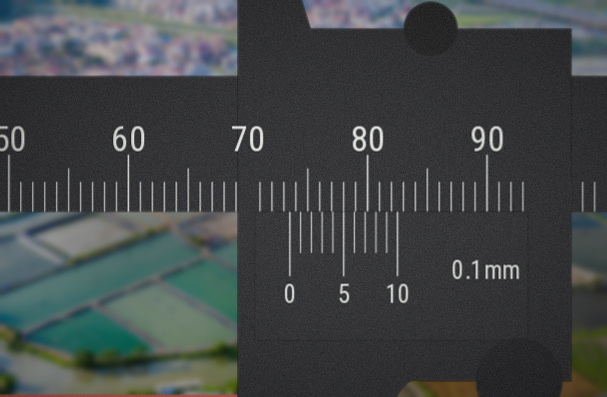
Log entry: 73.5 mm
